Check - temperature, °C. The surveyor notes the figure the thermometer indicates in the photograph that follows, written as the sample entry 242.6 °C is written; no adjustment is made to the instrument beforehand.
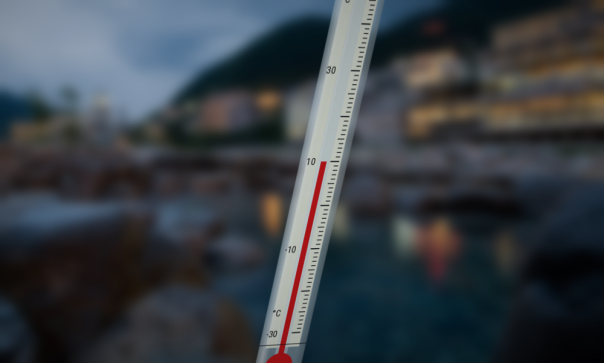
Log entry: 10 °C
